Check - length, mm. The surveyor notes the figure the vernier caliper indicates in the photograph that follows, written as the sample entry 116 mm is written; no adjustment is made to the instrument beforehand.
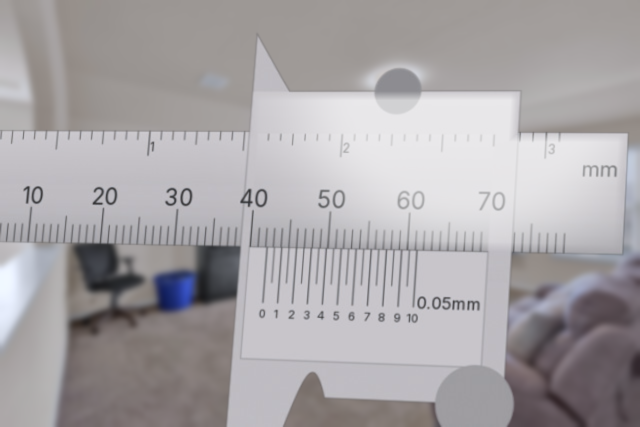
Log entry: 42.2 mm
